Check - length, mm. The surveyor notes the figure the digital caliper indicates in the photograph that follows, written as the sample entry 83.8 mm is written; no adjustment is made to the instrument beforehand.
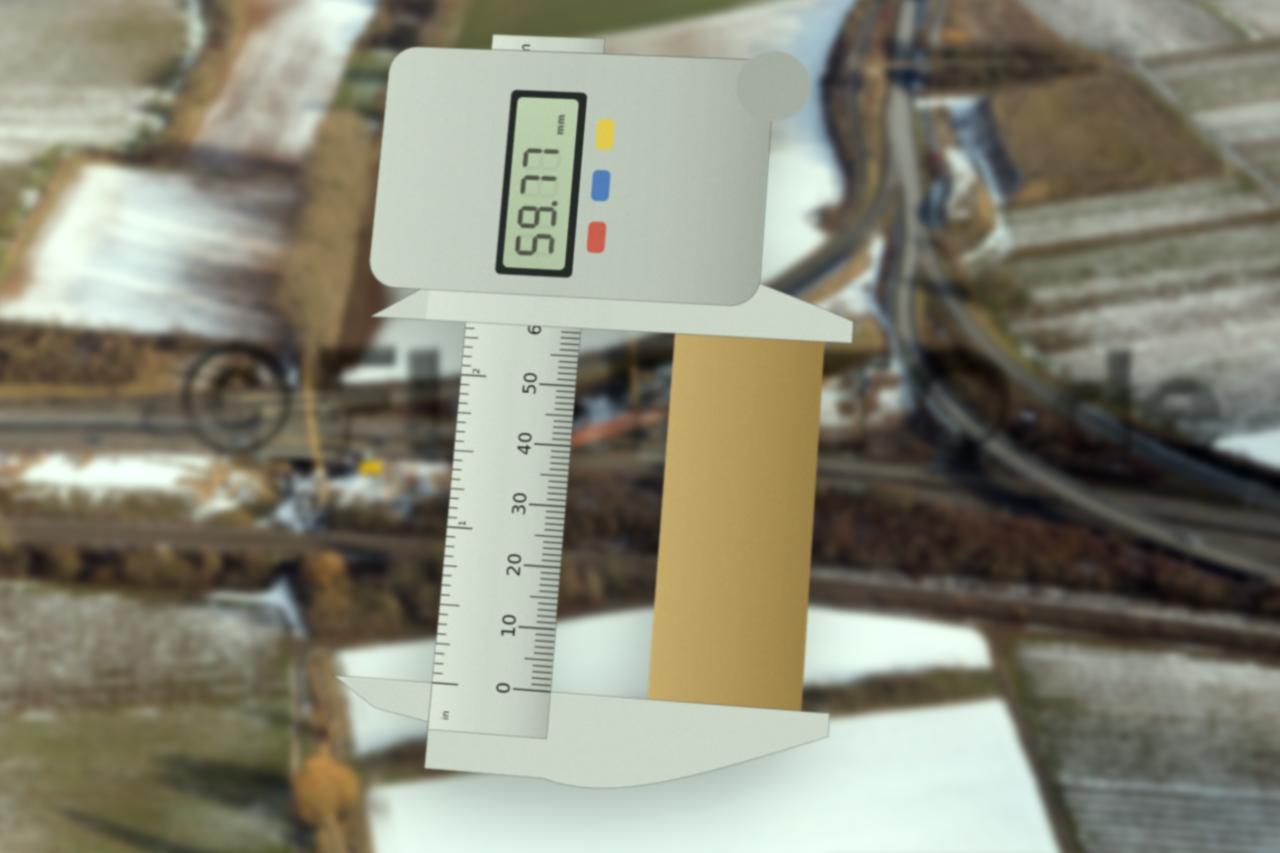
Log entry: 59.77 mm
